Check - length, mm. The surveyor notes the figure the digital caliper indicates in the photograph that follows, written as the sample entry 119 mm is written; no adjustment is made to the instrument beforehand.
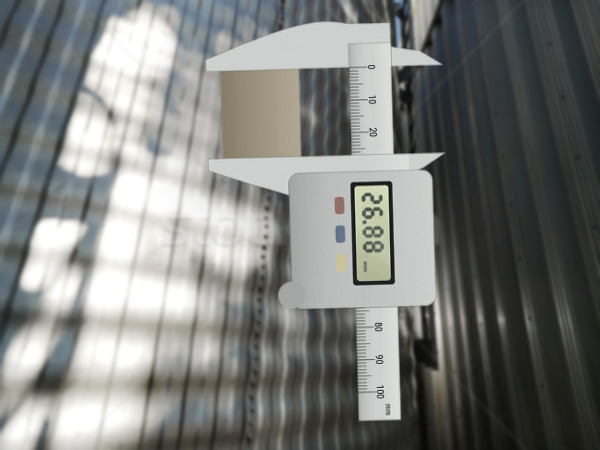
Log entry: 26.88 mm
